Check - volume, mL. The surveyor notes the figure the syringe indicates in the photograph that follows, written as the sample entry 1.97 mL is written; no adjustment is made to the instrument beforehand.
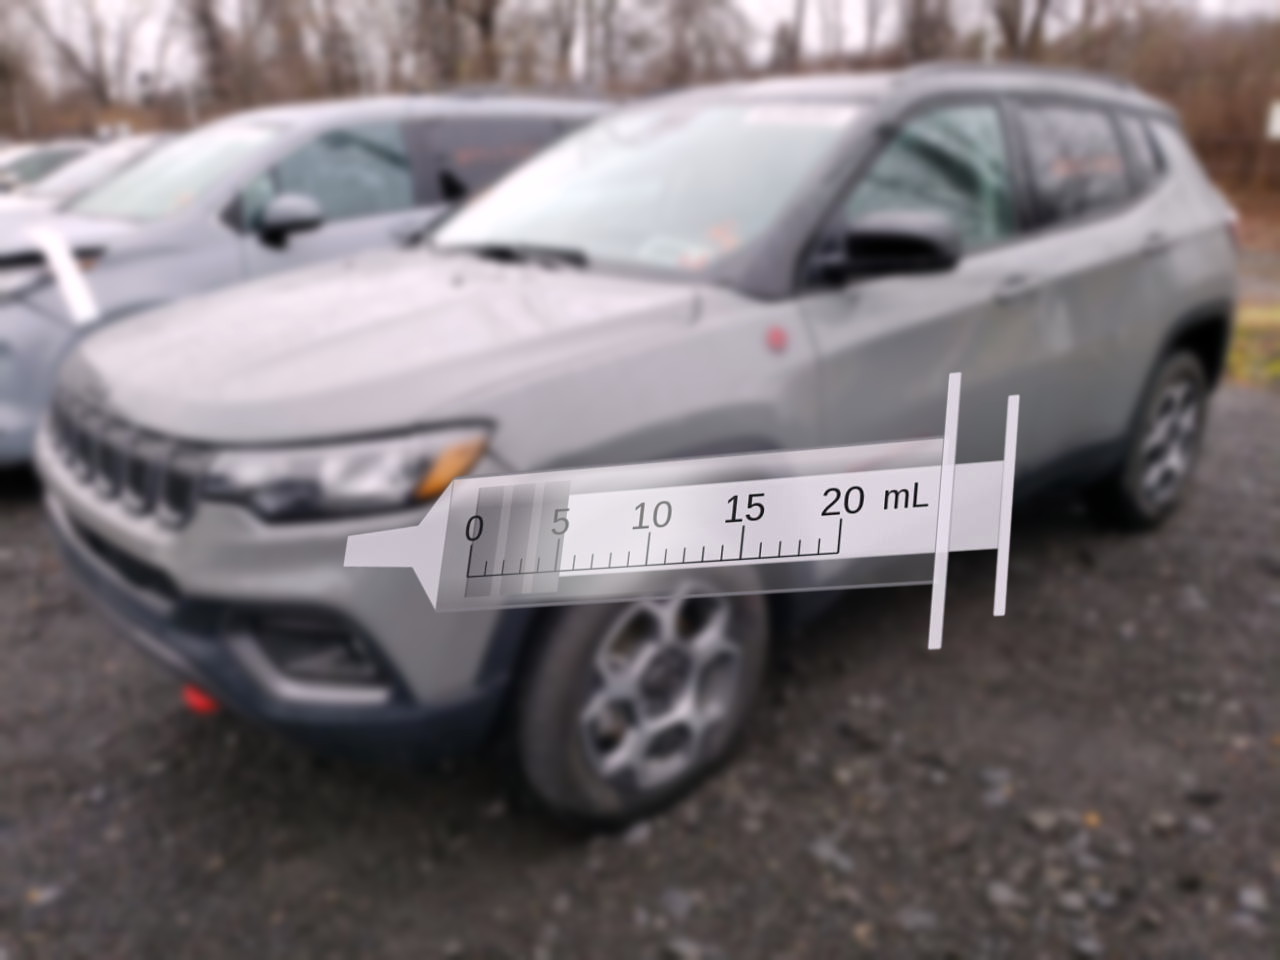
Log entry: 0 mL
